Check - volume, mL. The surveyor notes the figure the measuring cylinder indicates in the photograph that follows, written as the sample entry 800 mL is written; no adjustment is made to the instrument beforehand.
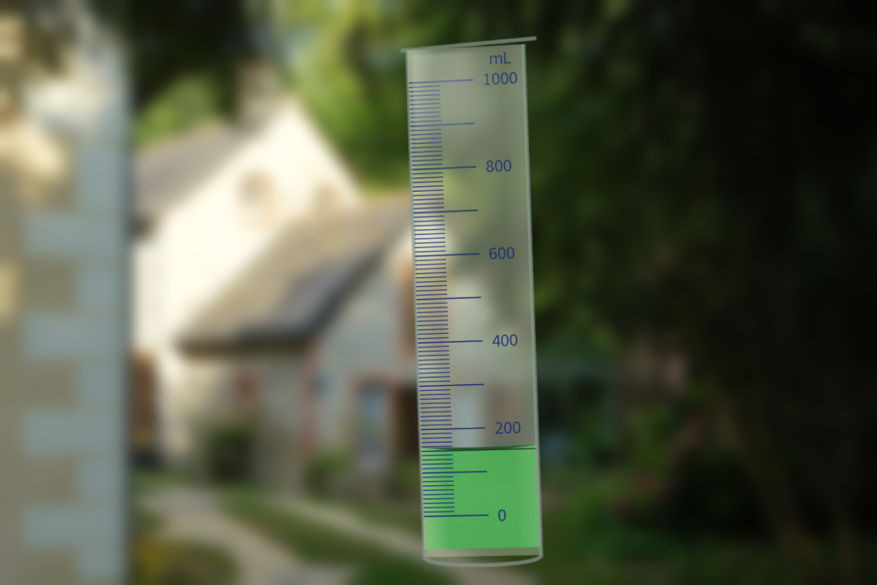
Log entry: 150 mL
